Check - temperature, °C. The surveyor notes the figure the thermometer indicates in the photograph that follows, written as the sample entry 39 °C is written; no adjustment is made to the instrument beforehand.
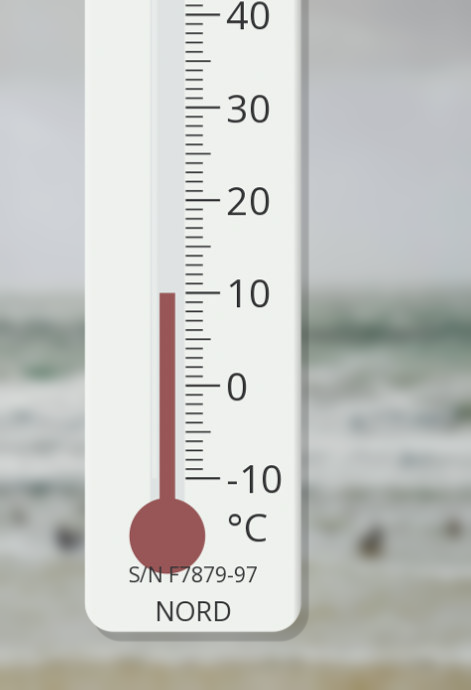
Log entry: 10 °C
